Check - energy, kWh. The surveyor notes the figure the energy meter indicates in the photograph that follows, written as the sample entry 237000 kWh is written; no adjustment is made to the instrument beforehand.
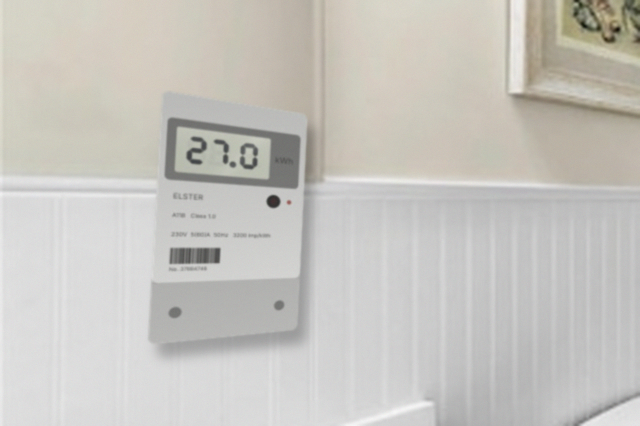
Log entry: 27.0 kWh
